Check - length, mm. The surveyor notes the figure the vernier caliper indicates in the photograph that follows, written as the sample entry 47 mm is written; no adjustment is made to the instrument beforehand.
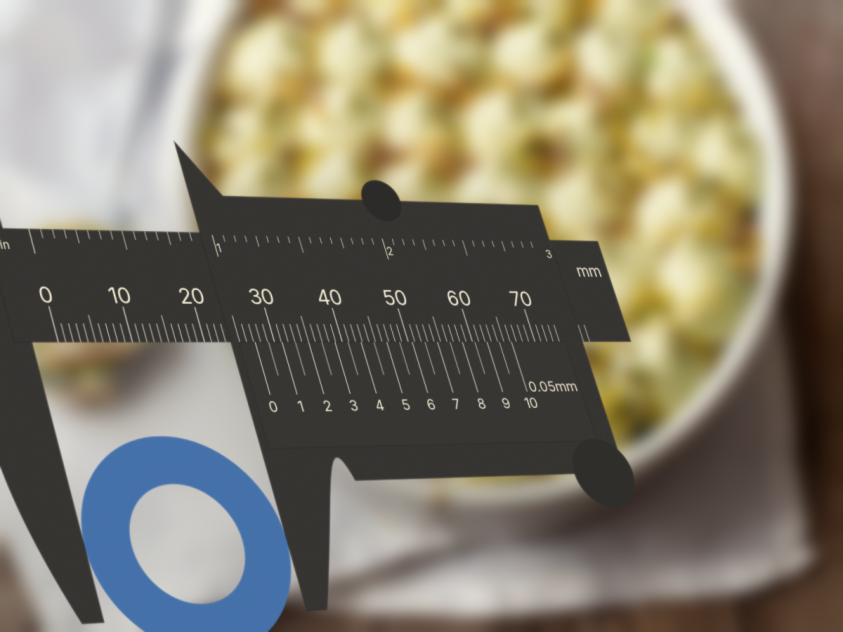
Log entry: 27.2 mm
